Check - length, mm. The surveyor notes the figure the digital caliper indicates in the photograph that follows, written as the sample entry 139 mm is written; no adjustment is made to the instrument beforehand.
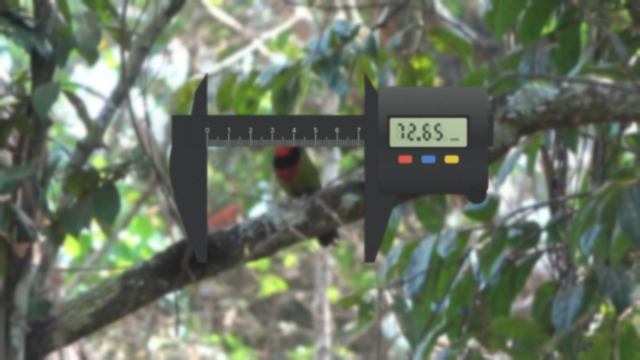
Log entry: 72.65 mm
